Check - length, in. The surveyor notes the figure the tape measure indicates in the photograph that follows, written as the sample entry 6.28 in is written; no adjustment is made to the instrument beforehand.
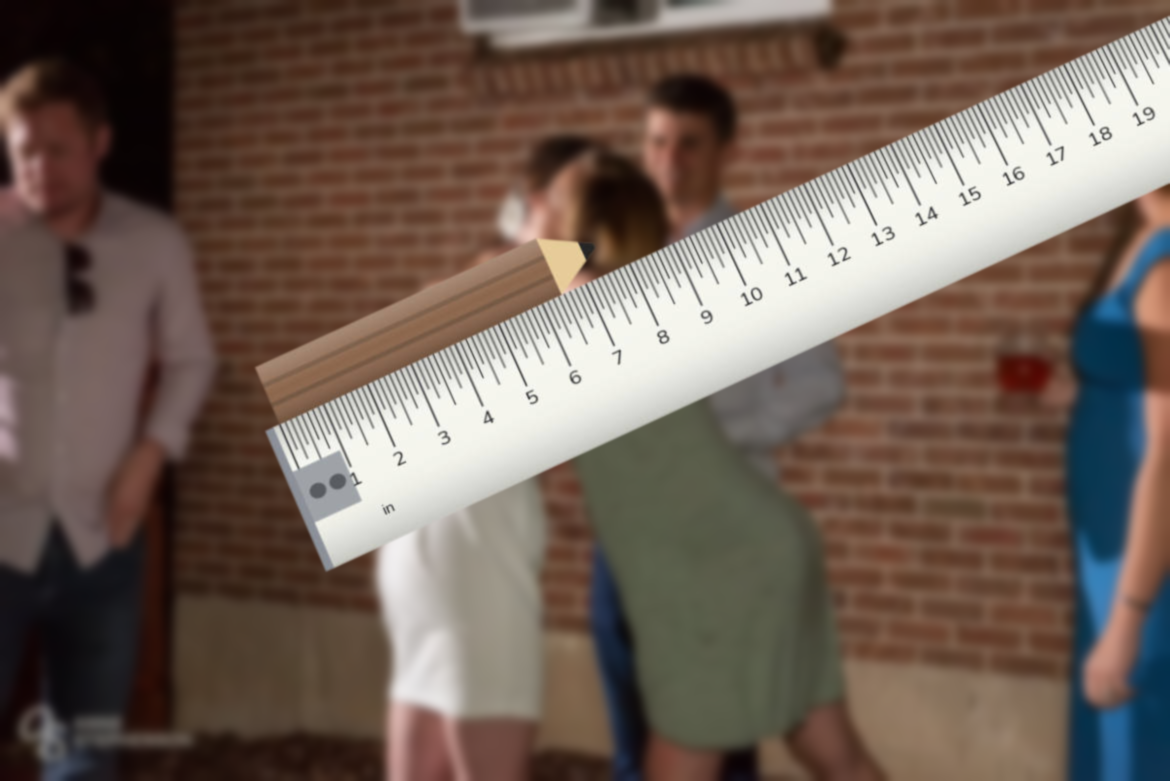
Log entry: 7.5 in
